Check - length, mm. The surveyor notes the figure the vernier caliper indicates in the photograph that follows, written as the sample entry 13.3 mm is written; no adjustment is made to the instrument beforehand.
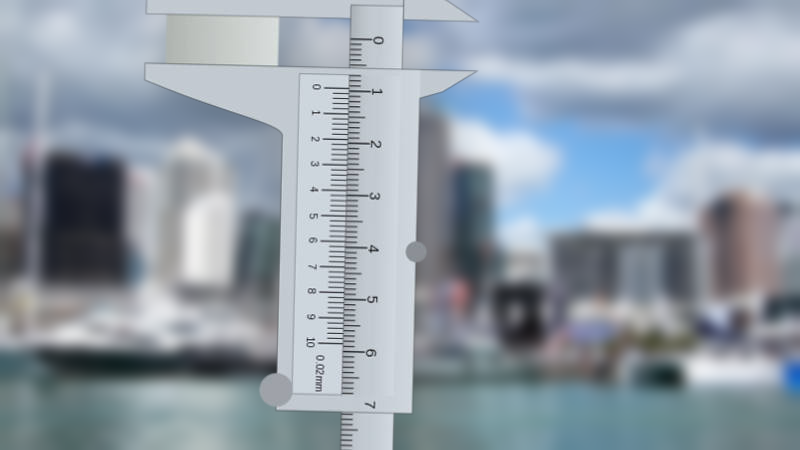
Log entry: 9.5 mm
